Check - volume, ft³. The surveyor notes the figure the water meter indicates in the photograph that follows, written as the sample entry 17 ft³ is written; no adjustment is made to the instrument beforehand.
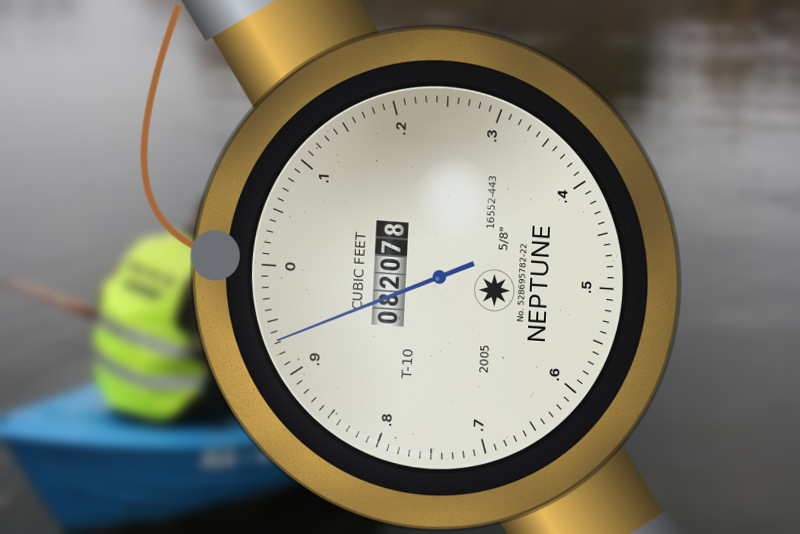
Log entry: 82077.93 ft³
